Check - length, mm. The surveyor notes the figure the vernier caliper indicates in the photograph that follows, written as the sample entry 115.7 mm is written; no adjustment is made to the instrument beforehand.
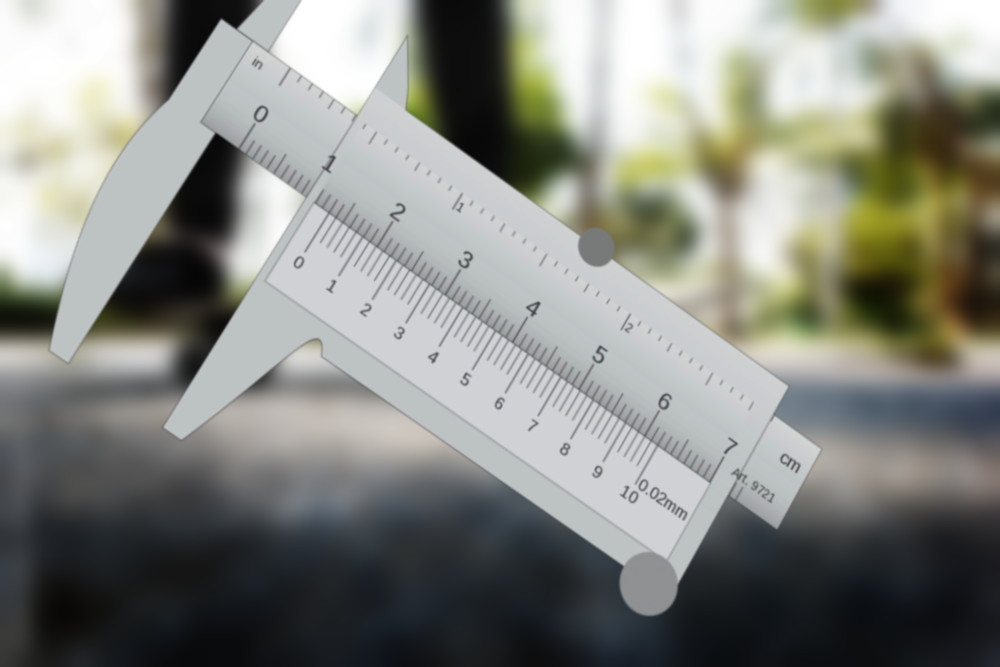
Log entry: 13.0 mm
